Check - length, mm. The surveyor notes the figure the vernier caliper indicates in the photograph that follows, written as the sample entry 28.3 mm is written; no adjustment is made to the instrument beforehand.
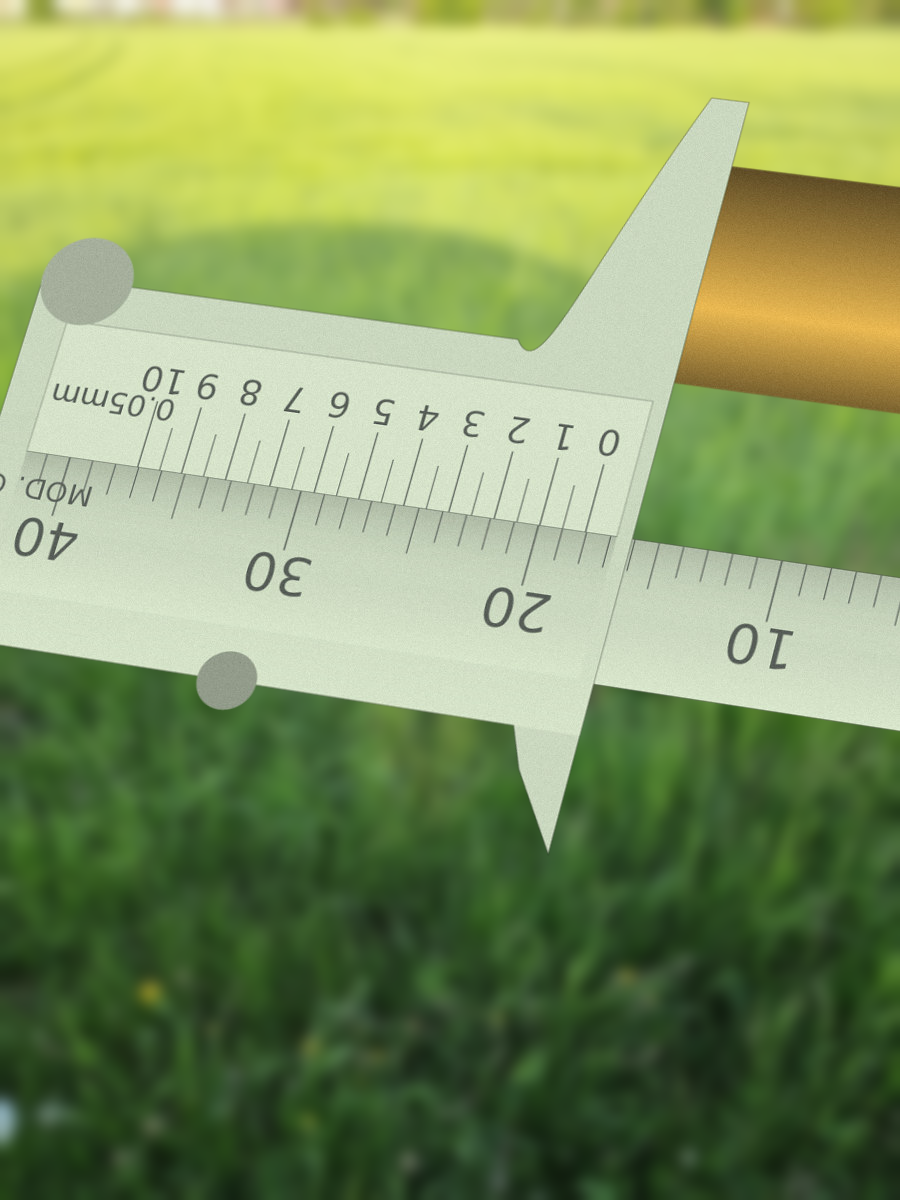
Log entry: 18.05 mm
